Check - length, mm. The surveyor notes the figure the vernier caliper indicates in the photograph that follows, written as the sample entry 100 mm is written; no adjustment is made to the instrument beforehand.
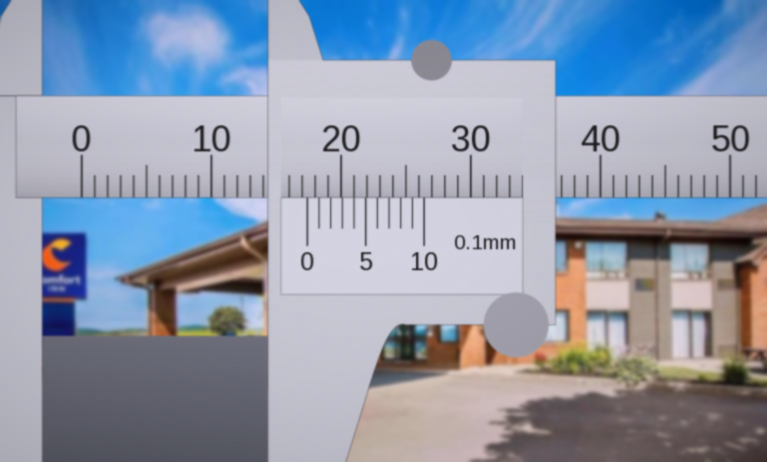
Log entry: 17.4 mm
